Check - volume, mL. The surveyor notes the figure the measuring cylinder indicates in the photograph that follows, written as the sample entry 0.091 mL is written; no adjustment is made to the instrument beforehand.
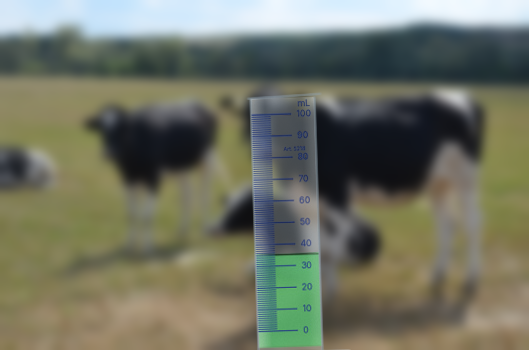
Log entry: 35 mL
